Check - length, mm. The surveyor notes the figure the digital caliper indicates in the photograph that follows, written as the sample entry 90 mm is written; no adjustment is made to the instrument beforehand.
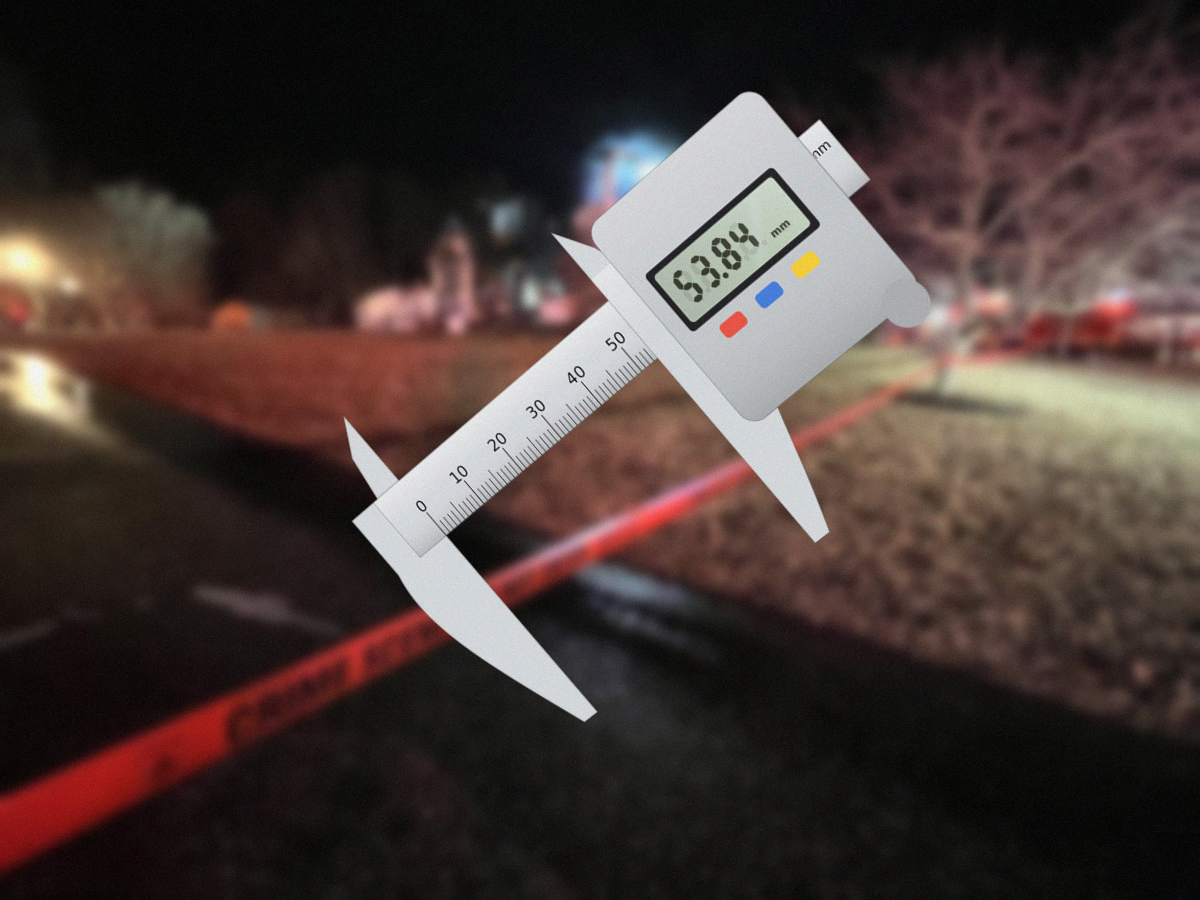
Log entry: 53.84 mm
